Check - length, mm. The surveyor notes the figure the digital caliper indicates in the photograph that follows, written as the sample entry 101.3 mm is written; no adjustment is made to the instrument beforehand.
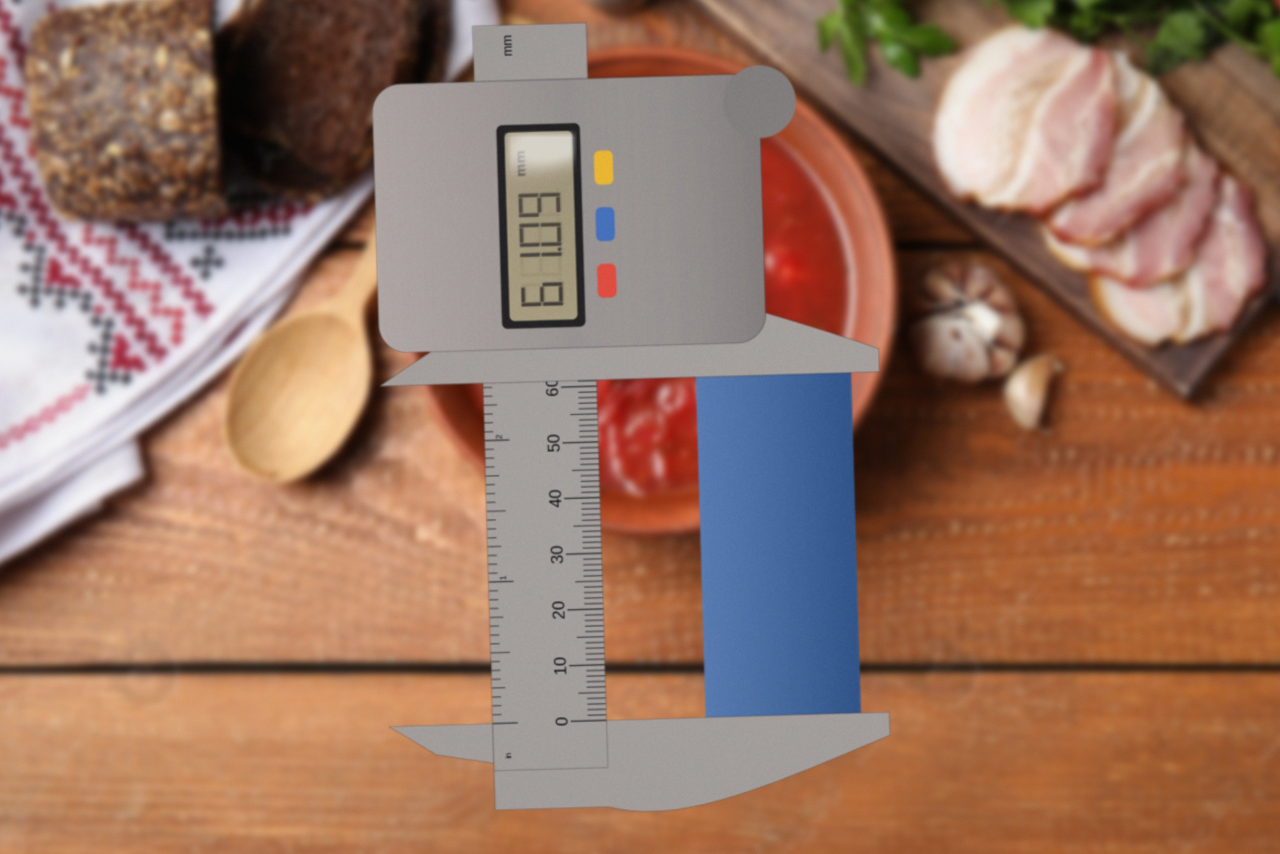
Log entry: 61.09 mm
